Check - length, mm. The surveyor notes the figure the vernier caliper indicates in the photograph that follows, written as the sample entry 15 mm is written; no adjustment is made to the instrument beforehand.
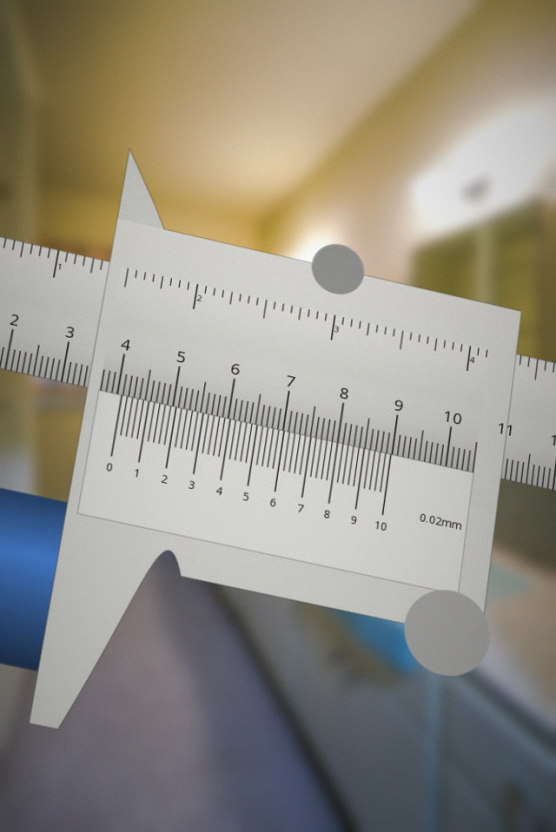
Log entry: 40.8 mm
